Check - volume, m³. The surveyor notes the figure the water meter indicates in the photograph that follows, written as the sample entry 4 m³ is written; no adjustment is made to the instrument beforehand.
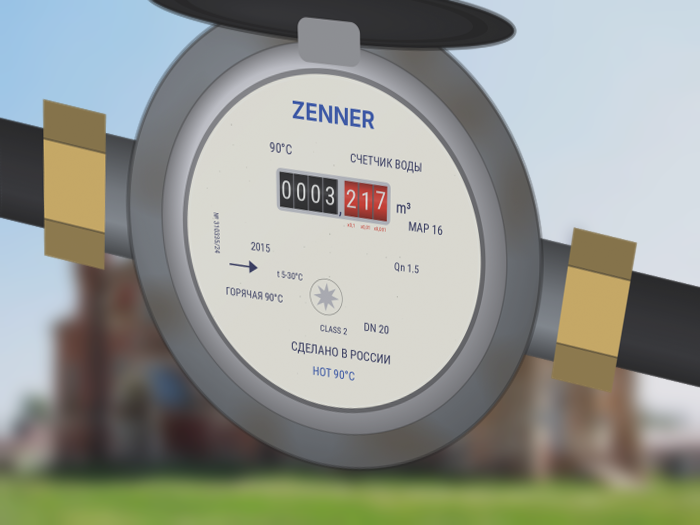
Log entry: 3.217 m³
